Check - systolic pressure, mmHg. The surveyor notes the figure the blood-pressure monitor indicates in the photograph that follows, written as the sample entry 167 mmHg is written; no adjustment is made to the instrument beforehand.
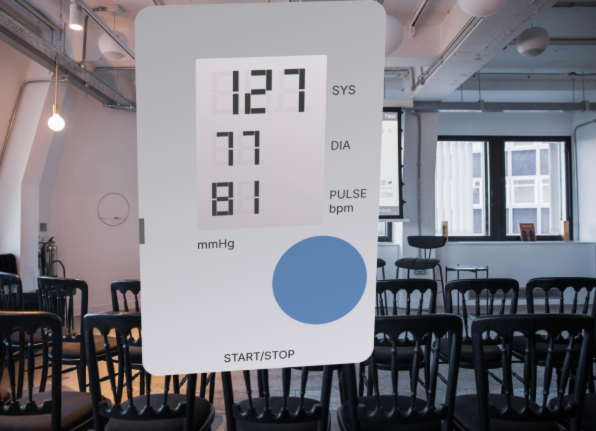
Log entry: 127 mmHg
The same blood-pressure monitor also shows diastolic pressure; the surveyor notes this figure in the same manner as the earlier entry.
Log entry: 77 mmHg
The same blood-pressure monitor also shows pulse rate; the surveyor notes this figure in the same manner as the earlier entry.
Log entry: 81 bpm
